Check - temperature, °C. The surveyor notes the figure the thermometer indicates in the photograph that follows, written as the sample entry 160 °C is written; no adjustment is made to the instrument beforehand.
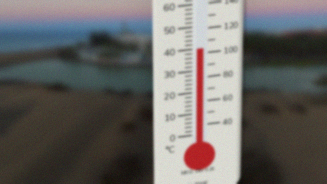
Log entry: 40 °C
